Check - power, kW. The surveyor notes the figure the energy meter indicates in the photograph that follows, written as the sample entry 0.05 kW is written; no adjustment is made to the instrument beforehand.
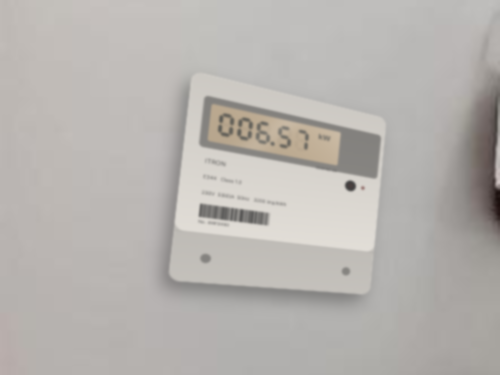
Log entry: 6.57 kW
